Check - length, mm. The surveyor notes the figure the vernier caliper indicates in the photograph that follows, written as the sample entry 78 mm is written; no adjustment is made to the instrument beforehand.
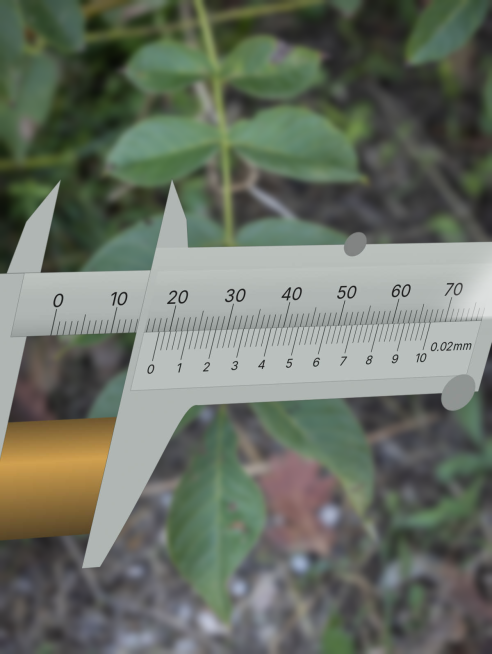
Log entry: 18.2 mm
